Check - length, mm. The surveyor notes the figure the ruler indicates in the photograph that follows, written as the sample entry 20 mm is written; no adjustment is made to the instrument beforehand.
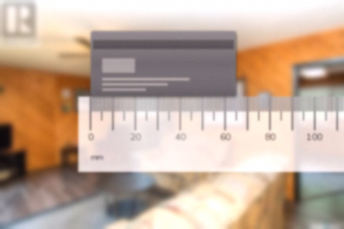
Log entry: 65 mm
